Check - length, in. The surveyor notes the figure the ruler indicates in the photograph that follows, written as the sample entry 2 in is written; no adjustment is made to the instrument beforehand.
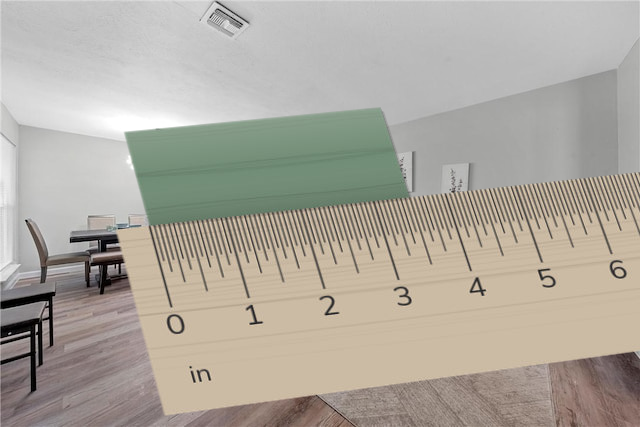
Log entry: 3.5 in
